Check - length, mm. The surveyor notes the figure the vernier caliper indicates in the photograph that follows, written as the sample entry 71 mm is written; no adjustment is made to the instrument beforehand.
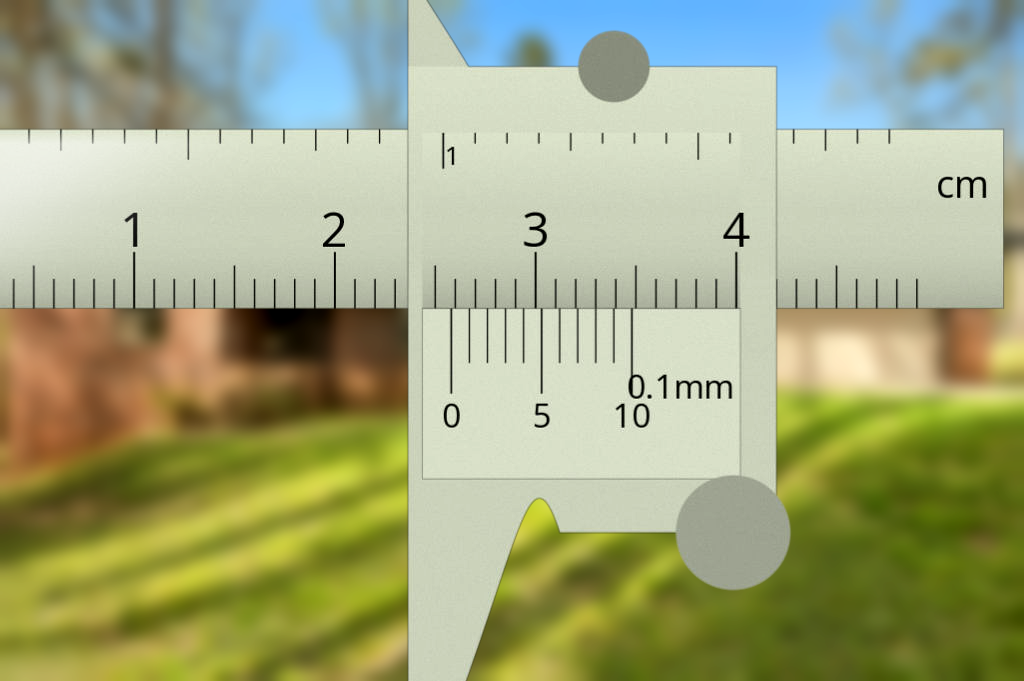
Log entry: 25.8 mm
